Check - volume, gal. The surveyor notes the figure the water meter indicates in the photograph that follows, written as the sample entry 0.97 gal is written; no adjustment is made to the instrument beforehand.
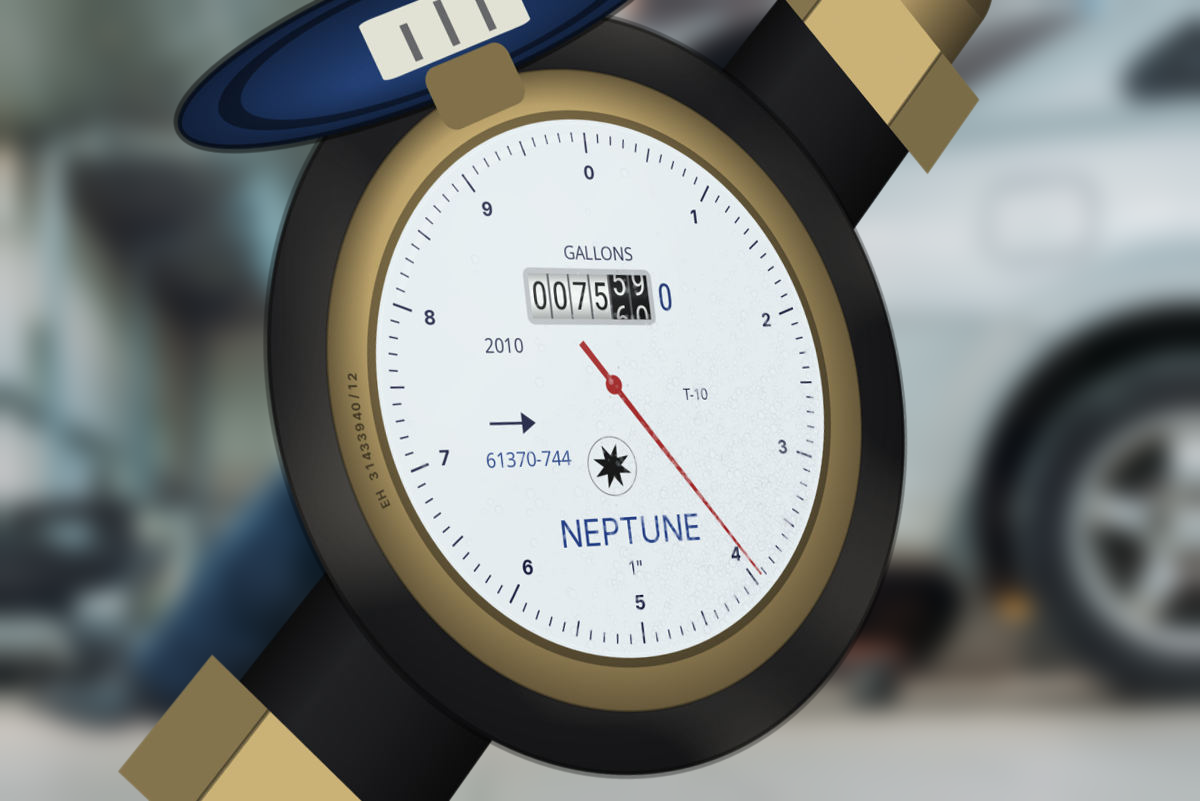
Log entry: 75593.9 gal
